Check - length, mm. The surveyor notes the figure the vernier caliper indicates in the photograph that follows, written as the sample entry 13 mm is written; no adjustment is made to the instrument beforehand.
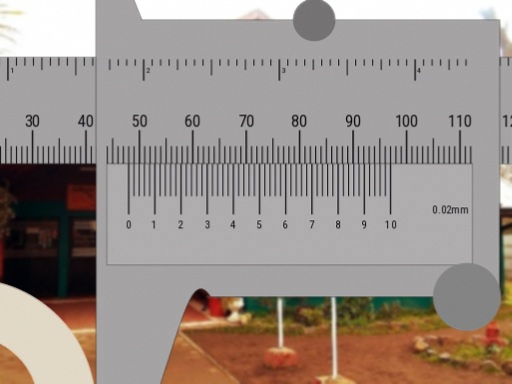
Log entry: 48.0 mm
